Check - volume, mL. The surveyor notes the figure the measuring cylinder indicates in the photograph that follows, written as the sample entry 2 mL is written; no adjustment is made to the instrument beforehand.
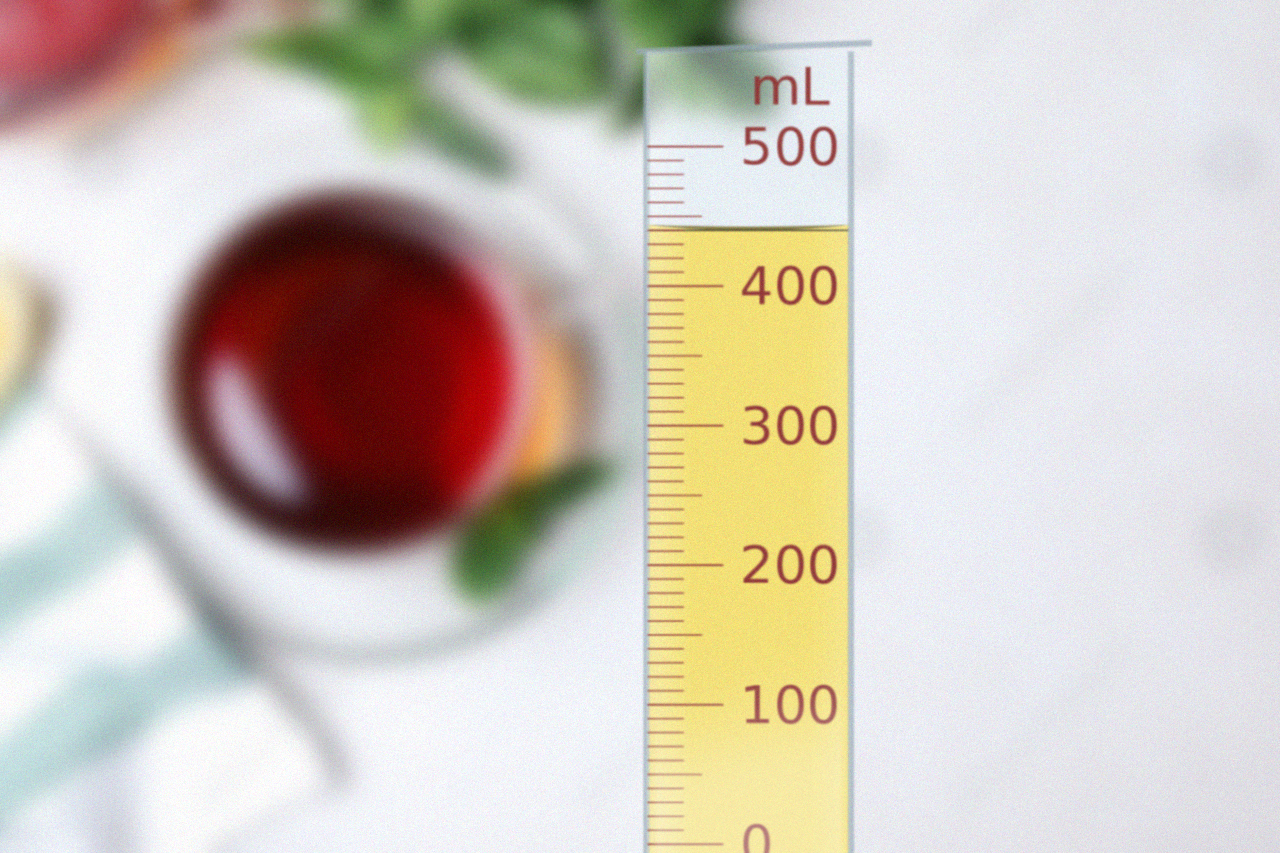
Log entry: 440 mL
